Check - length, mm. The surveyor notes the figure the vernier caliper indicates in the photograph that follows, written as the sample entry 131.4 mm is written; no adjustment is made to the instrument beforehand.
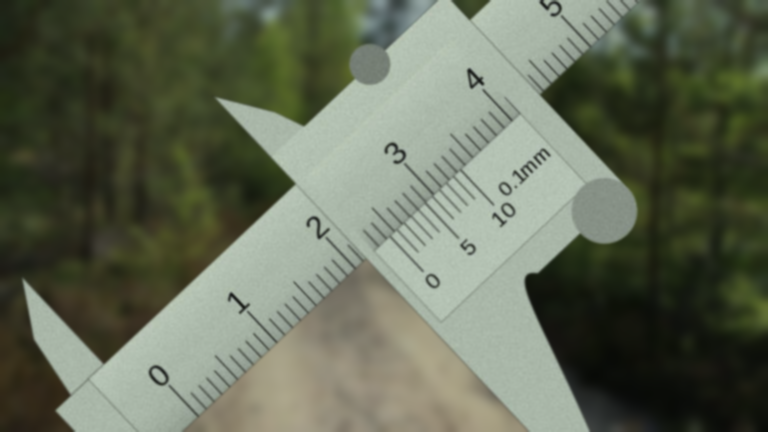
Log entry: 24.4 mm
